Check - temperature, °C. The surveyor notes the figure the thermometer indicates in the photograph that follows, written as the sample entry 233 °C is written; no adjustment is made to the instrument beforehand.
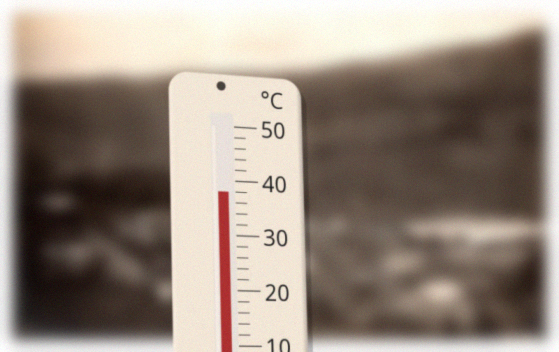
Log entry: 38 °C
